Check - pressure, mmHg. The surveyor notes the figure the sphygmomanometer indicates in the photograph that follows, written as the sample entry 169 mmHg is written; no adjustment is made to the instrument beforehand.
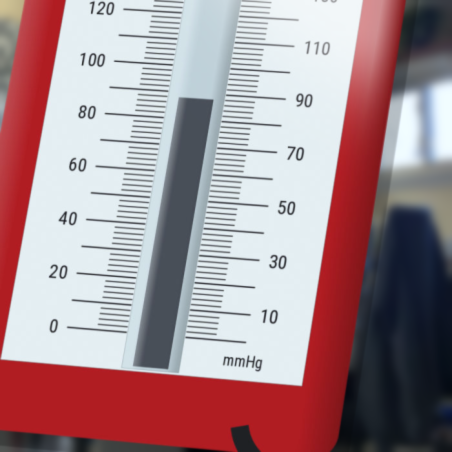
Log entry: 88 mmHg
